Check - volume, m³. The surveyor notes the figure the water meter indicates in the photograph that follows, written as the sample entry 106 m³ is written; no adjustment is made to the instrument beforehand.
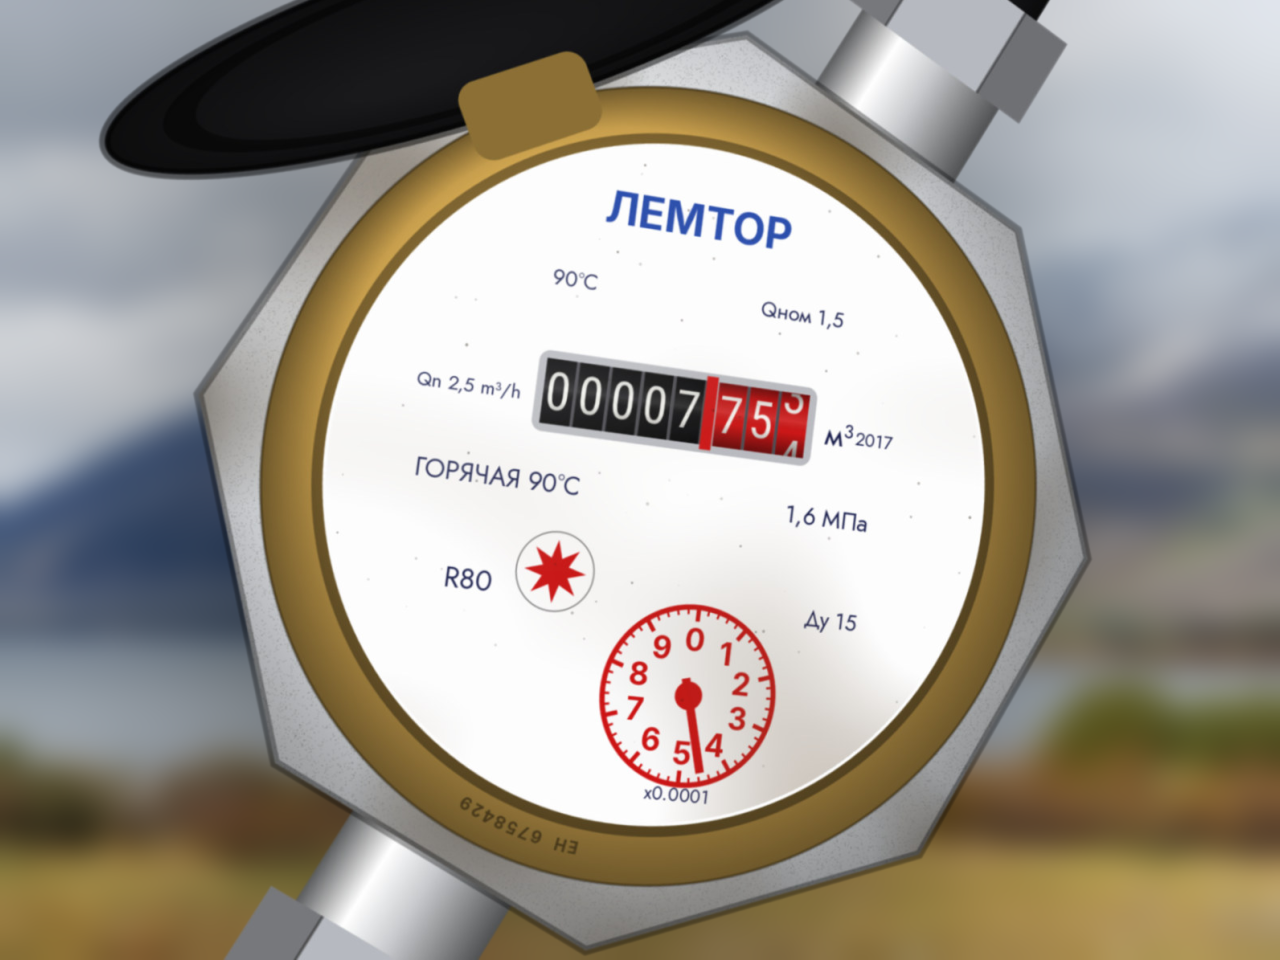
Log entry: 7.7534 m³
